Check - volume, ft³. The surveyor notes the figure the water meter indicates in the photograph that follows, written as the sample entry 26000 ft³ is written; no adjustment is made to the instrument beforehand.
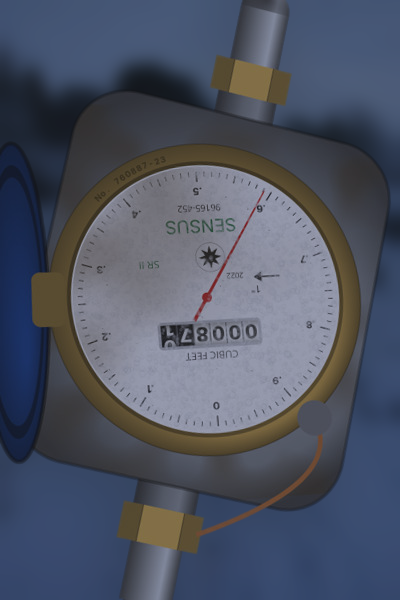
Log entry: 870.59 ft³
